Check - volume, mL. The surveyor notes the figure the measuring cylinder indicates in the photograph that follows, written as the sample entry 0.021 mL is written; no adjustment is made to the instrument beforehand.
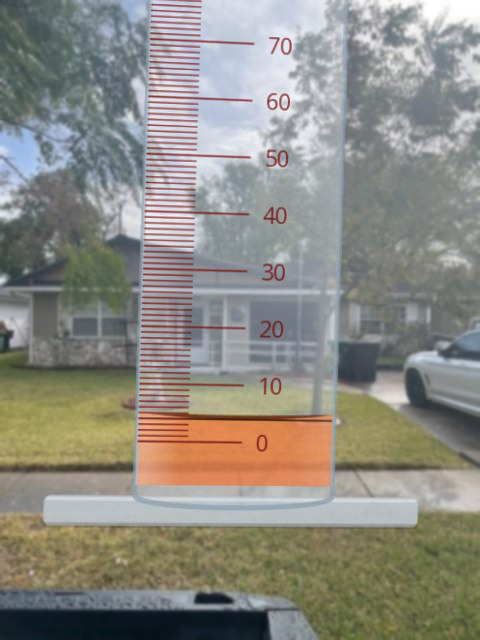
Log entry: 4 mL
